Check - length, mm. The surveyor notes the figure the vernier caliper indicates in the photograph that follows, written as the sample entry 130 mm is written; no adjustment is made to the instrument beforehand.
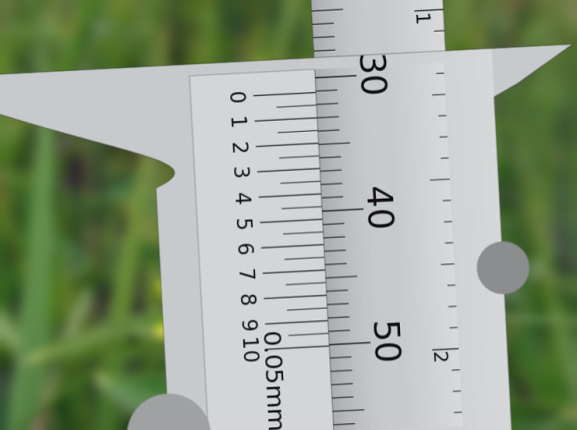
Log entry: 31.1 mm
